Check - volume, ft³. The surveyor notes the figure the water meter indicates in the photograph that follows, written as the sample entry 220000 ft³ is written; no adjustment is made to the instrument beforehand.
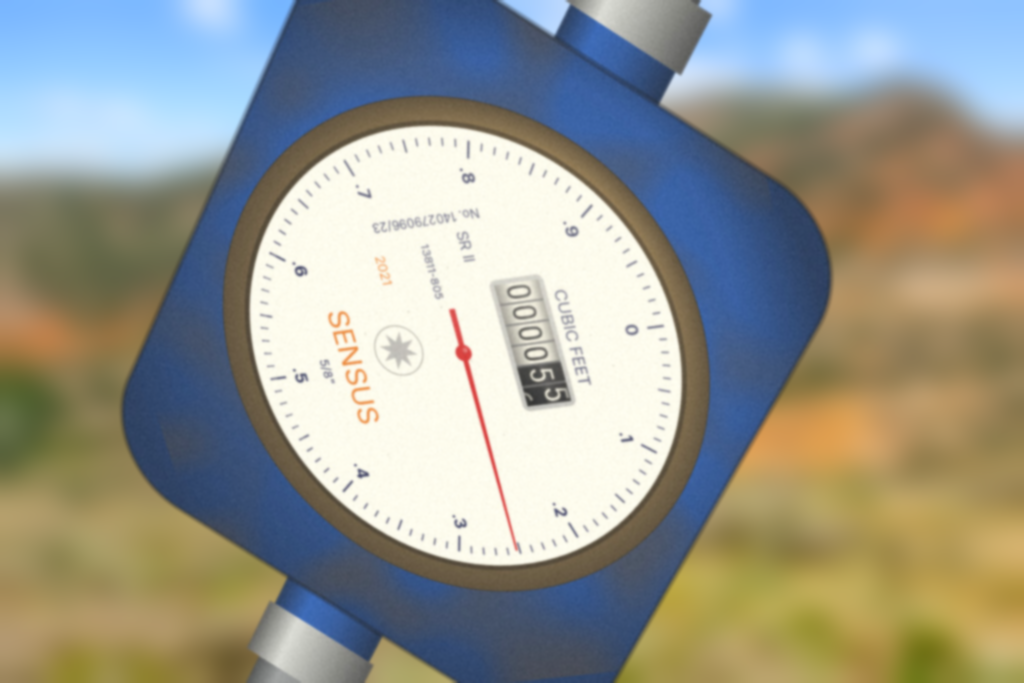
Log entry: 55.25 ft³
